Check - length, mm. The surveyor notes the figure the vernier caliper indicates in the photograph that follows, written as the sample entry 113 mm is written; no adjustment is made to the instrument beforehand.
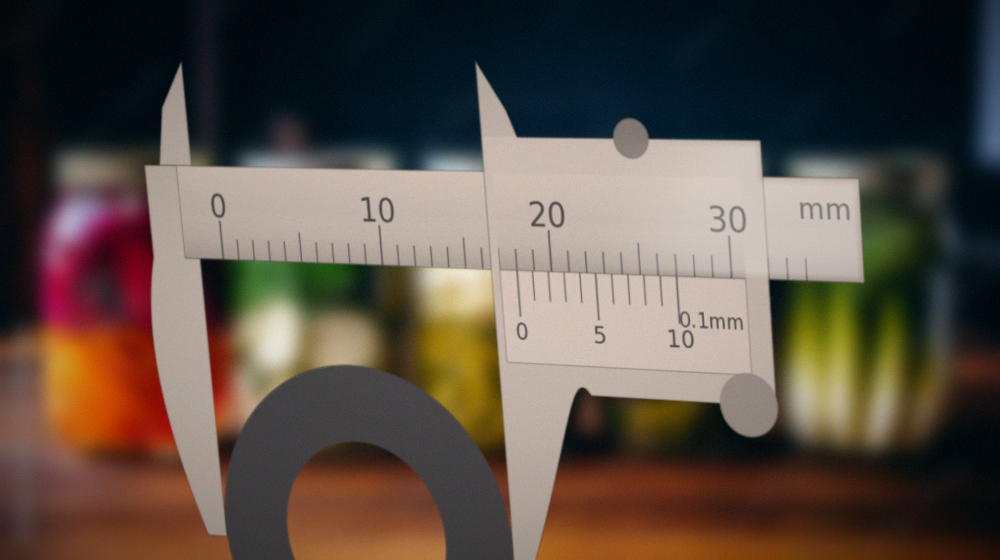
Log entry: 18.0 mm
